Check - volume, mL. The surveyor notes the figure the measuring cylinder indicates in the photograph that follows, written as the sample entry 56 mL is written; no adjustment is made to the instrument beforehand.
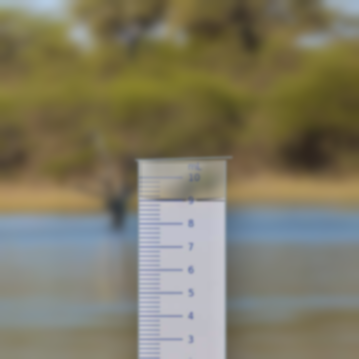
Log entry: 9 mL
